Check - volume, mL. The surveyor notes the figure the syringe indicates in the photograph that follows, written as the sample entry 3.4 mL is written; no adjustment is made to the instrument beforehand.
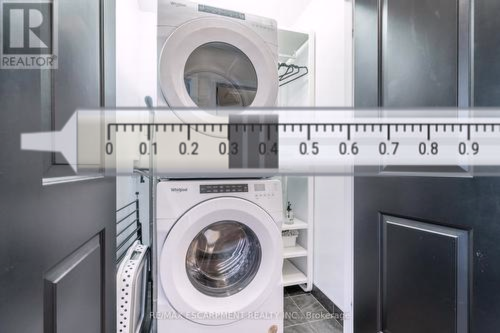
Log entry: 0.3 mL
